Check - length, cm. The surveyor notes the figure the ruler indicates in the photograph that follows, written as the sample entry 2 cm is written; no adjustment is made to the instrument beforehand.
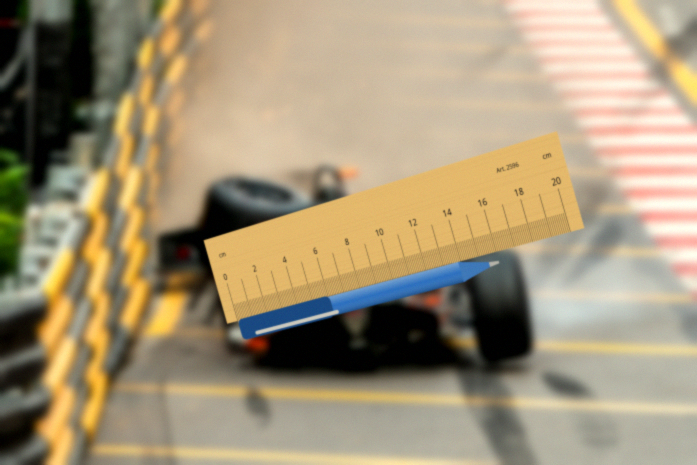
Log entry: 16 cm
